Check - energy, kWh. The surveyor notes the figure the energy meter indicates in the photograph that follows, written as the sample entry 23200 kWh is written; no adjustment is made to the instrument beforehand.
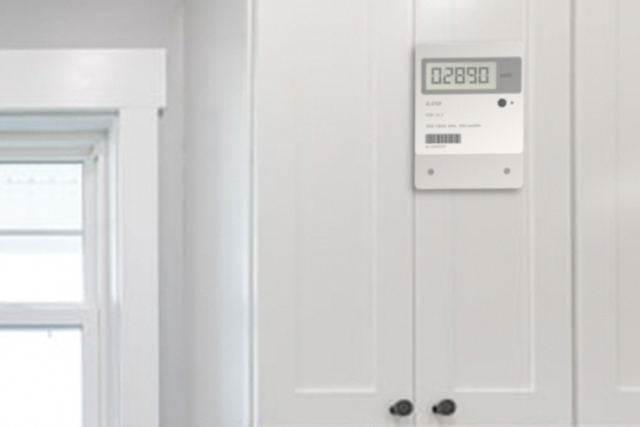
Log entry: 2890 kWh
